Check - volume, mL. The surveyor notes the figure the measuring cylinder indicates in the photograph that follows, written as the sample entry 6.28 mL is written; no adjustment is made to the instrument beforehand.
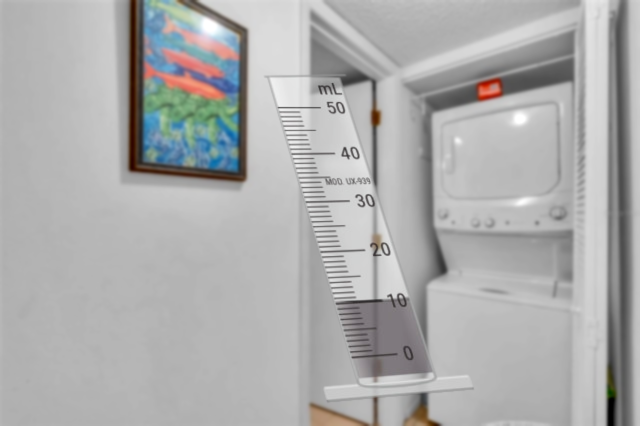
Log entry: 10 mL
